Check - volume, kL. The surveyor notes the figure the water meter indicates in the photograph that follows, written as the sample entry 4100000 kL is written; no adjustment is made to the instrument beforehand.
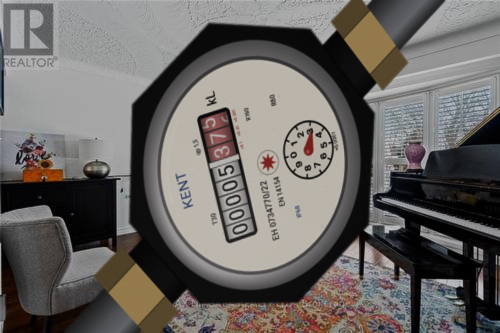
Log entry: 5.3753 kL
